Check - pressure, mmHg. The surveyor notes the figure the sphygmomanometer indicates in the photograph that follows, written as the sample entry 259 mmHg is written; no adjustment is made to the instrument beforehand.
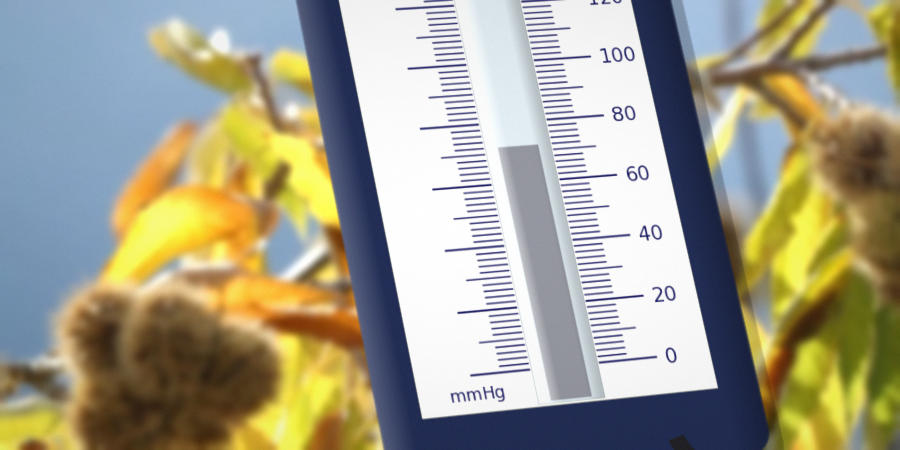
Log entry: 72 mmHg
